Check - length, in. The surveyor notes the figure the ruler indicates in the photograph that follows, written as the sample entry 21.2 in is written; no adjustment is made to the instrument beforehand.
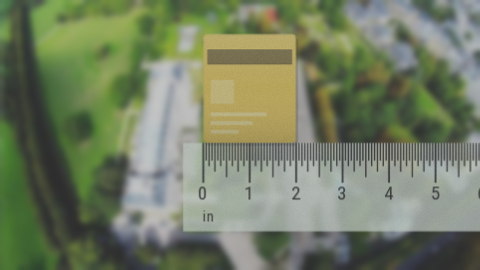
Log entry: 2 in
